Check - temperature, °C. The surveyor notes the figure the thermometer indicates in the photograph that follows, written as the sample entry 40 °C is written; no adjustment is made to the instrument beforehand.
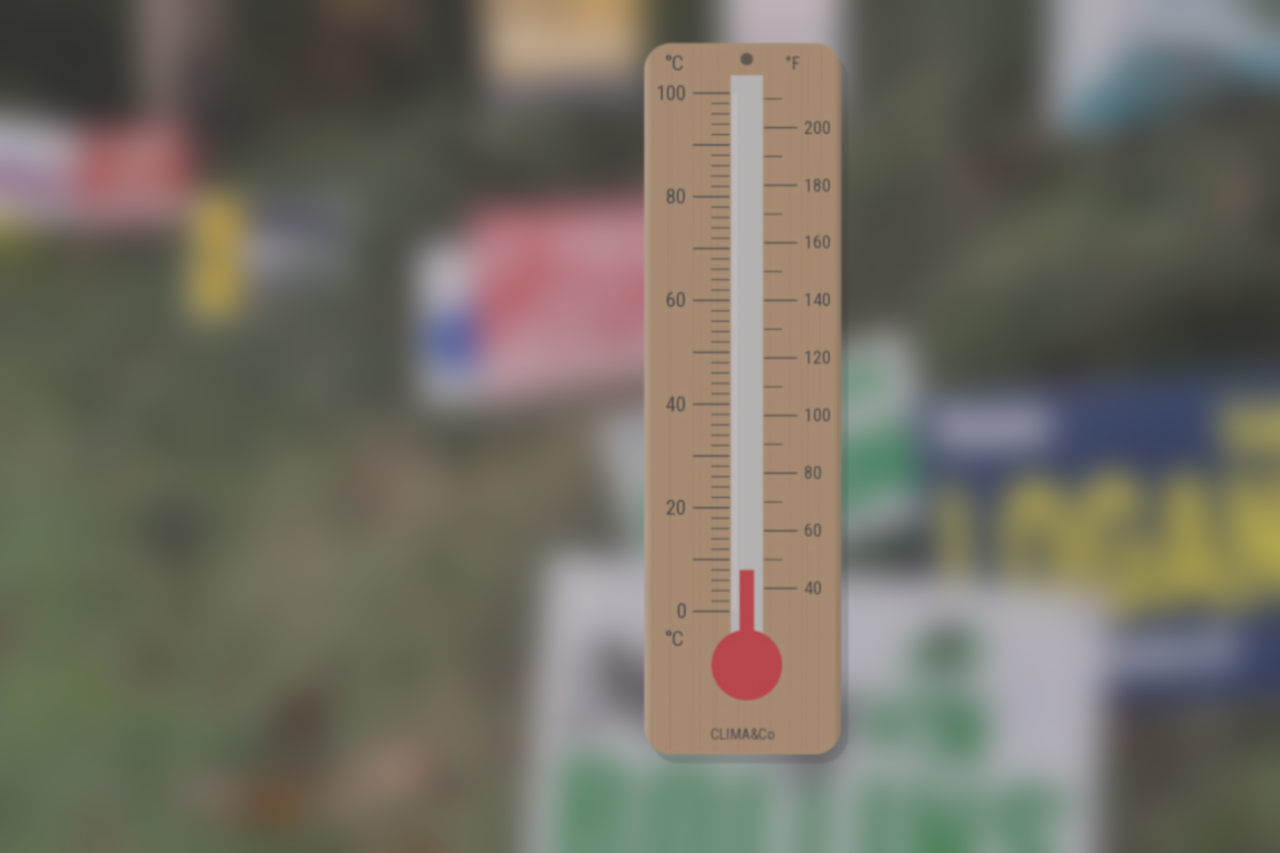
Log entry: 8 °C
